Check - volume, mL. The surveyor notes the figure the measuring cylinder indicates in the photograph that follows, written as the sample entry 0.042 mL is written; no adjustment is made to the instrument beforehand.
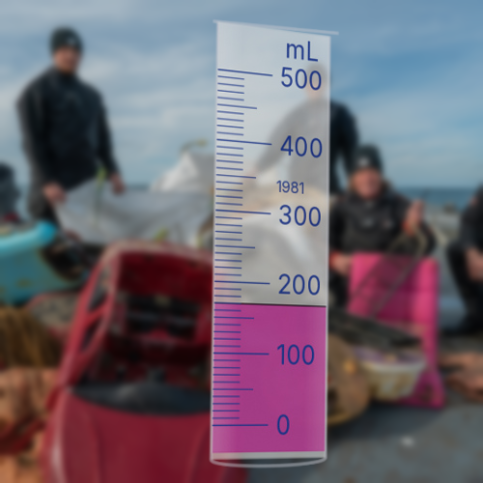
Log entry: 170 mL
